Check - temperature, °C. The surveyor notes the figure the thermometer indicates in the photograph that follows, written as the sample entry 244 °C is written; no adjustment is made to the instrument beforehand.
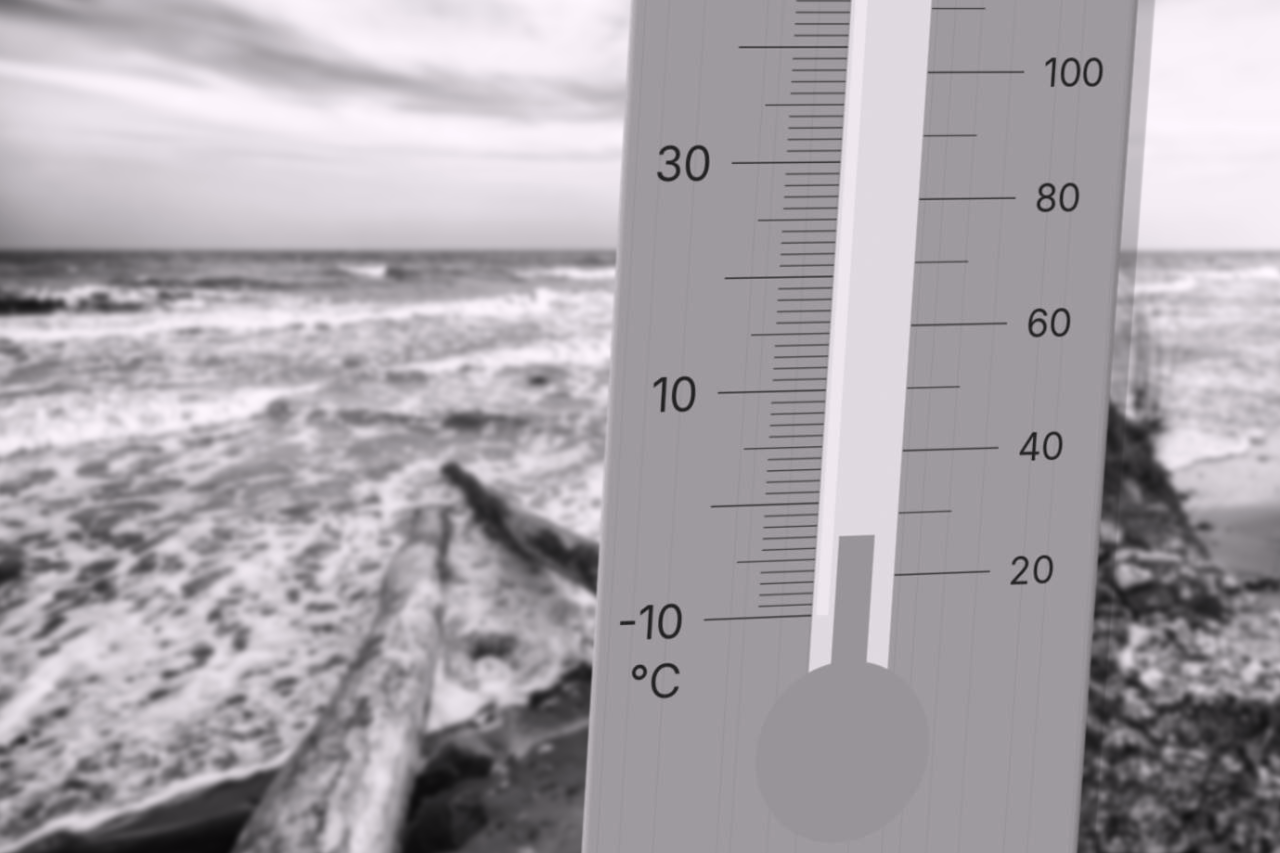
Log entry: -3 °C
